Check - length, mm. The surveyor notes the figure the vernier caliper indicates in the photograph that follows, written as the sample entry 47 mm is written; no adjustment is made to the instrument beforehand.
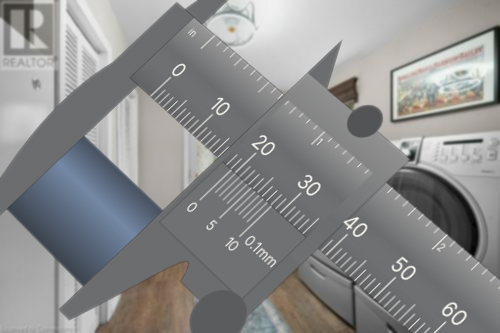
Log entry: 19.2 mm
